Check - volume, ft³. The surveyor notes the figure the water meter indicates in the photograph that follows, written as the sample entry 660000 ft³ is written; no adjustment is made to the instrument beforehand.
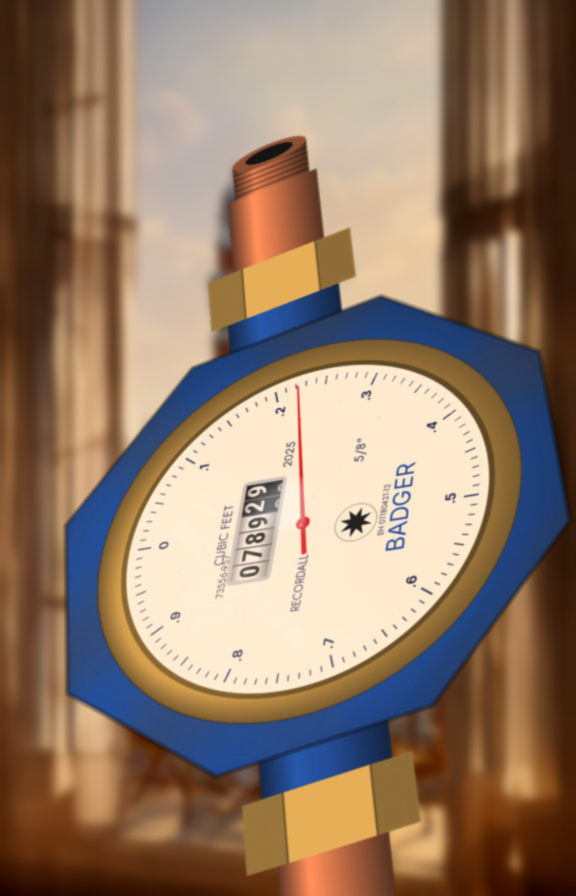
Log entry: 78929.22 ft³
